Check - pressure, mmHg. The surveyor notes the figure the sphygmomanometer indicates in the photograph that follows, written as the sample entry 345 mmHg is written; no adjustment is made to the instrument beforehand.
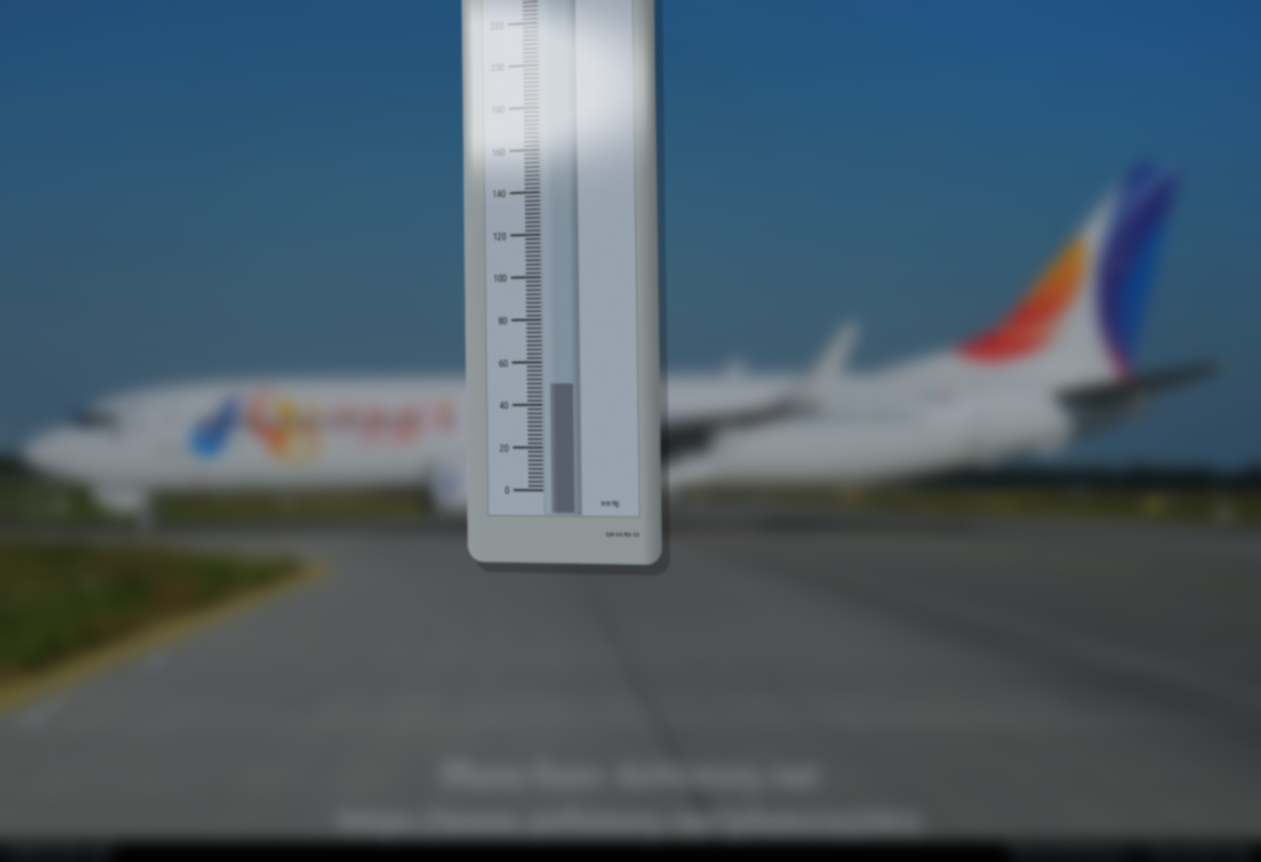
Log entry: 50 mmHg
